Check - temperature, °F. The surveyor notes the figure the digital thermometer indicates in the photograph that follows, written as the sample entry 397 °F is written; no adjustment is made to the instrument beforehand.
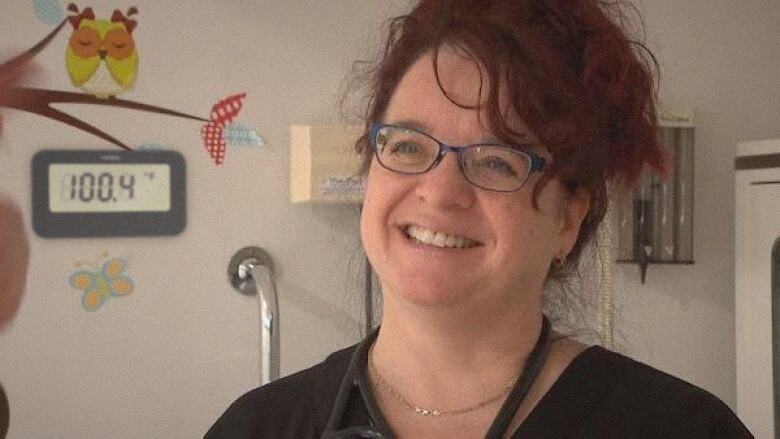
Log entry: 100.4 °F
